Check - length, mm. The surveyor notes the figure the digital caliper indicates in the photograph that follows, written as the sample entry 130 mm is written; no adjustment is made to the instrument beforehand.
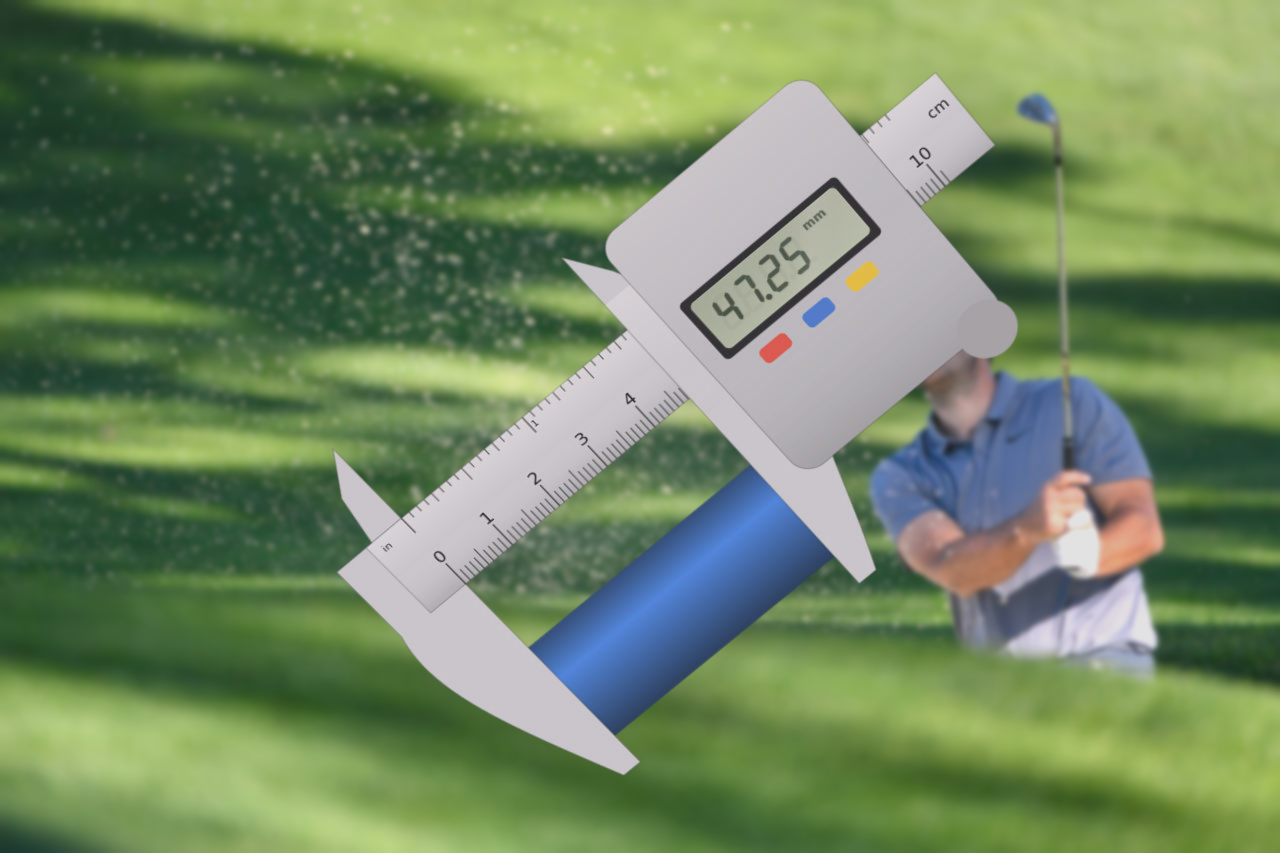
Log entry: 47.25 mm
